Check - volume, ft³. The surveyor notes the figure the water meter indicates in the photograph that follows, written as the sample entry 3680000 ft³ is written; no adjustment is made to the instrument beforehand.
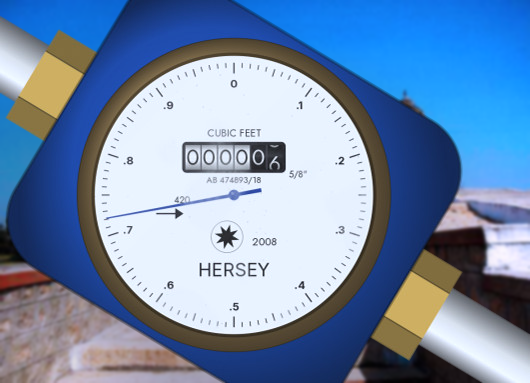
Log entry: 5.72 ft³
